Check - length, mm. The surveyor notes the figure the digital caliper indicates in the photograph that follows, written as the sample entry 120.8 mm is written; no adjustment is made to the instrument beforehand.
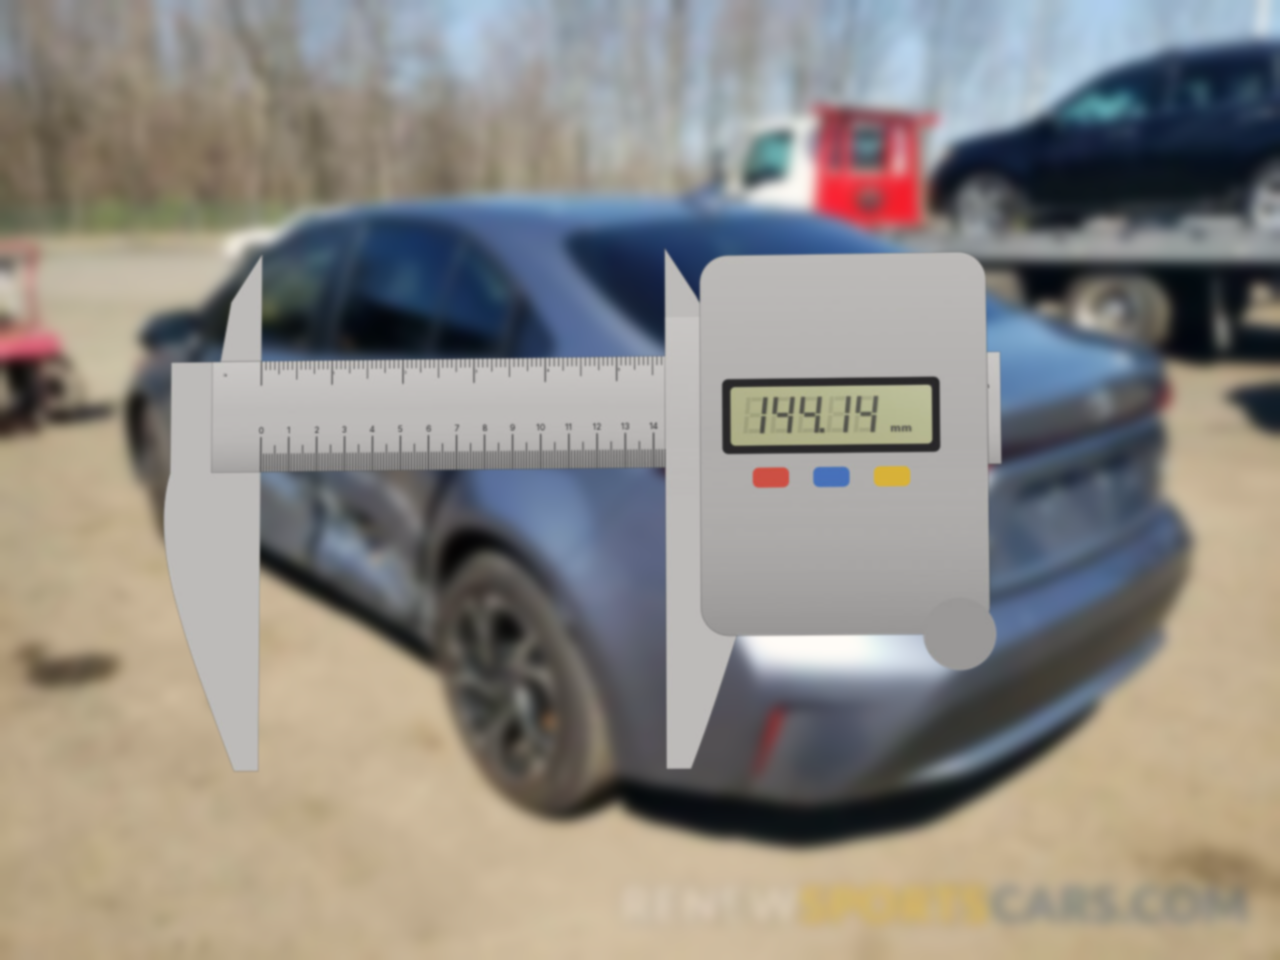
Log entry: 144.14 mm
